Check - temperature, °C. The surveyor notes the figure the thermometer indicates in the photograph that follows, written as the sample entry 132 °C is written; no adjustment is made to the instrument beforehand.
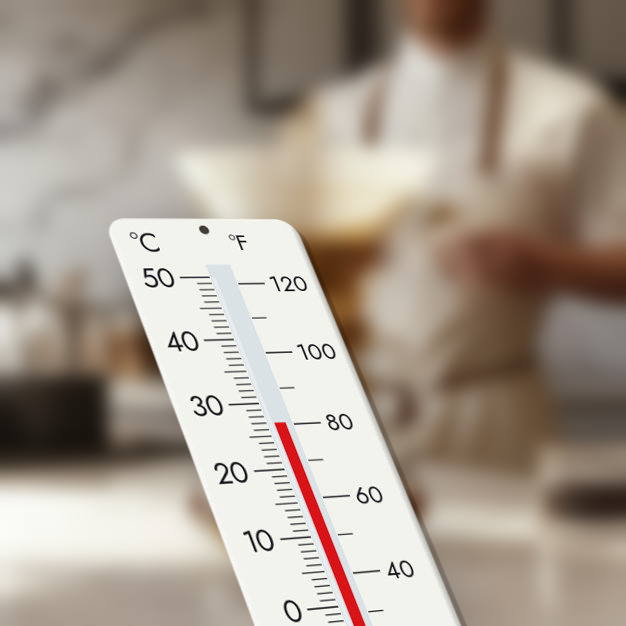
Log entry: 27 °C
